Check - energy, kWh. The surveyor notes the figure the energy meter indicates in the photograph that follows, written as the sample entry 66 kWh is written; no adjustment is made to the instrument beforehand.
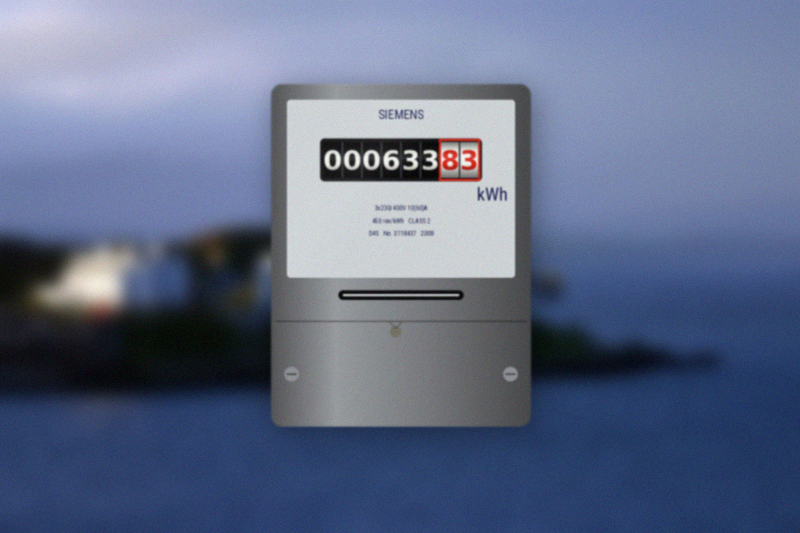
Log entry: 633.83 kWh
